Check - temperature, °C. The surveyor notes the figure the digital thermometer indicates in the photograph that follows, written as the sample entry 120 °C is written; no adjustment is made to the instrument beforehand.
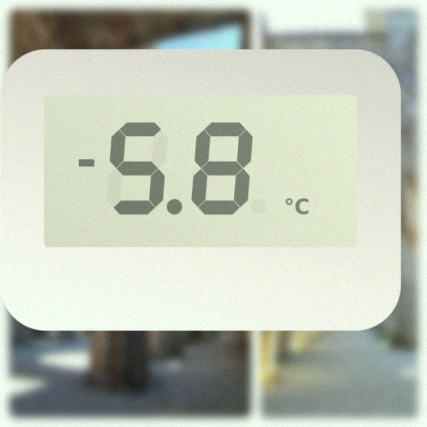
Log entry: -5.8 °C
